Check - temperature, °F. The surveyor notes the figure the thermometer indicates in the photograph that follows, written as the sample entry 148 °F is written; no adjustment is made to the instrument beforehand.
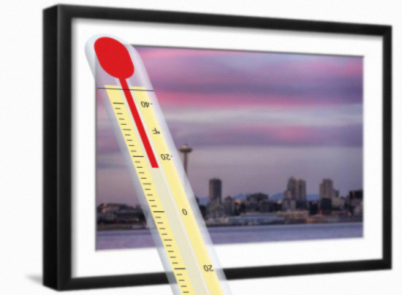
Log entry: -16 °F
